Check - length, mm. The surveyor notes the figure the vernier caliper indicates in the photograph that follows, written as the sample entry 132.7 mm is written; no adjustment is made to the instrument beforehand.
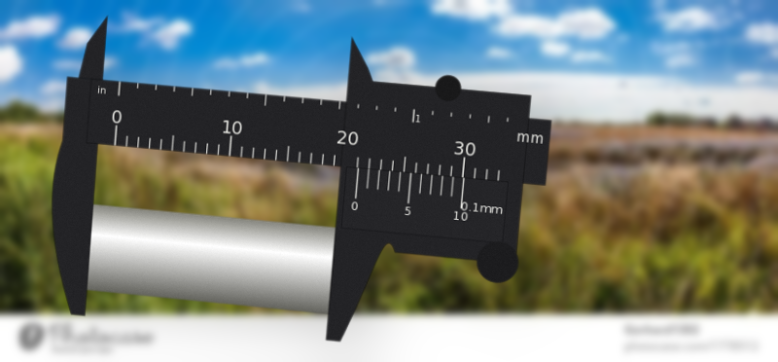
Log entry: 21.1 mm
